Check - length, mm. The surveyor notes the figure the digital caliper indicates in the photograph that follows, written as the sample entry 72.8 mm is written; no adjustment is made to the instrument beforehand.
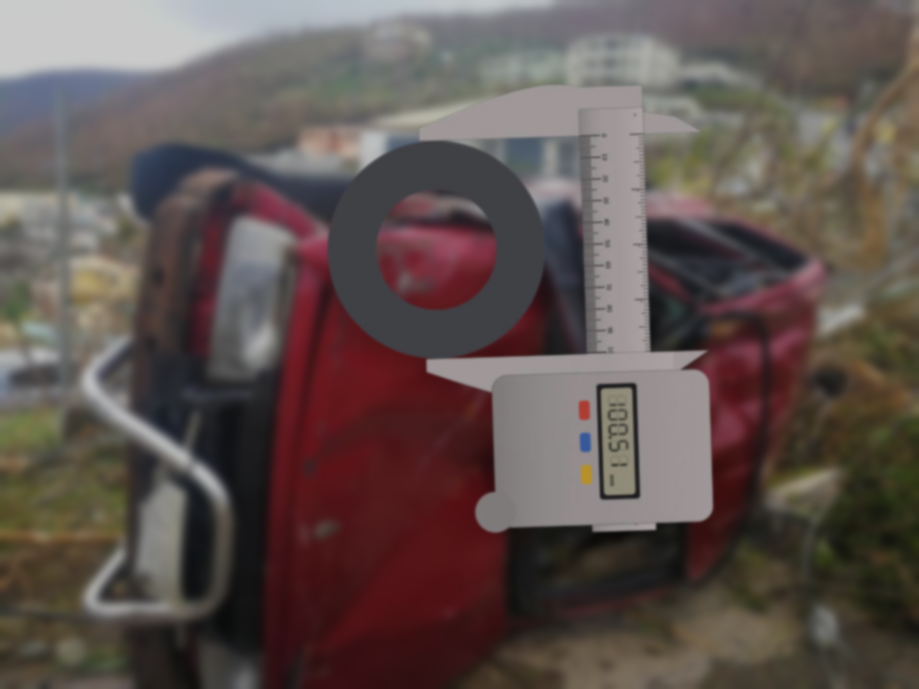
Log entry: 100.51 mm
